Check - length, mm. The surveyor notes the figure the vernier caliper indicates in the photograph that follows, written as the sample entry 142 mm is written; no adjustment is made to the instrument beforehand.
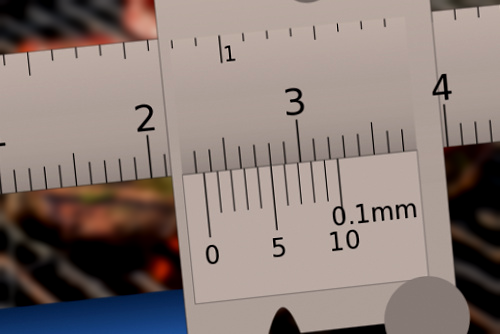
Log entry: 23.5 mm
